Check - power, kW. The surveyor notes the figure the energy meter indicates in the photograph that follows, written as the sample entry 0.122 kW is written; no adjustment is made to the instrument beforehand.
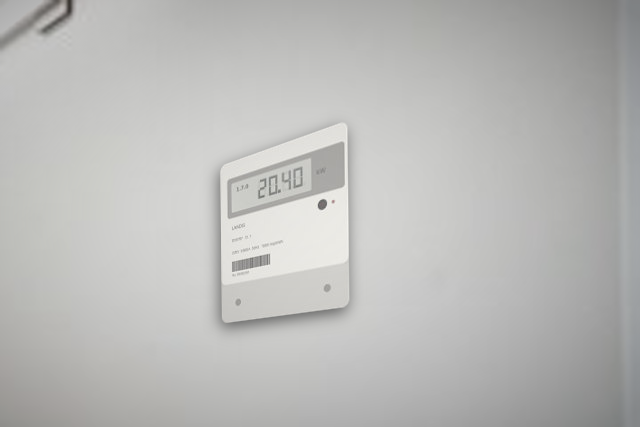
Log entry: 20.40 kW
